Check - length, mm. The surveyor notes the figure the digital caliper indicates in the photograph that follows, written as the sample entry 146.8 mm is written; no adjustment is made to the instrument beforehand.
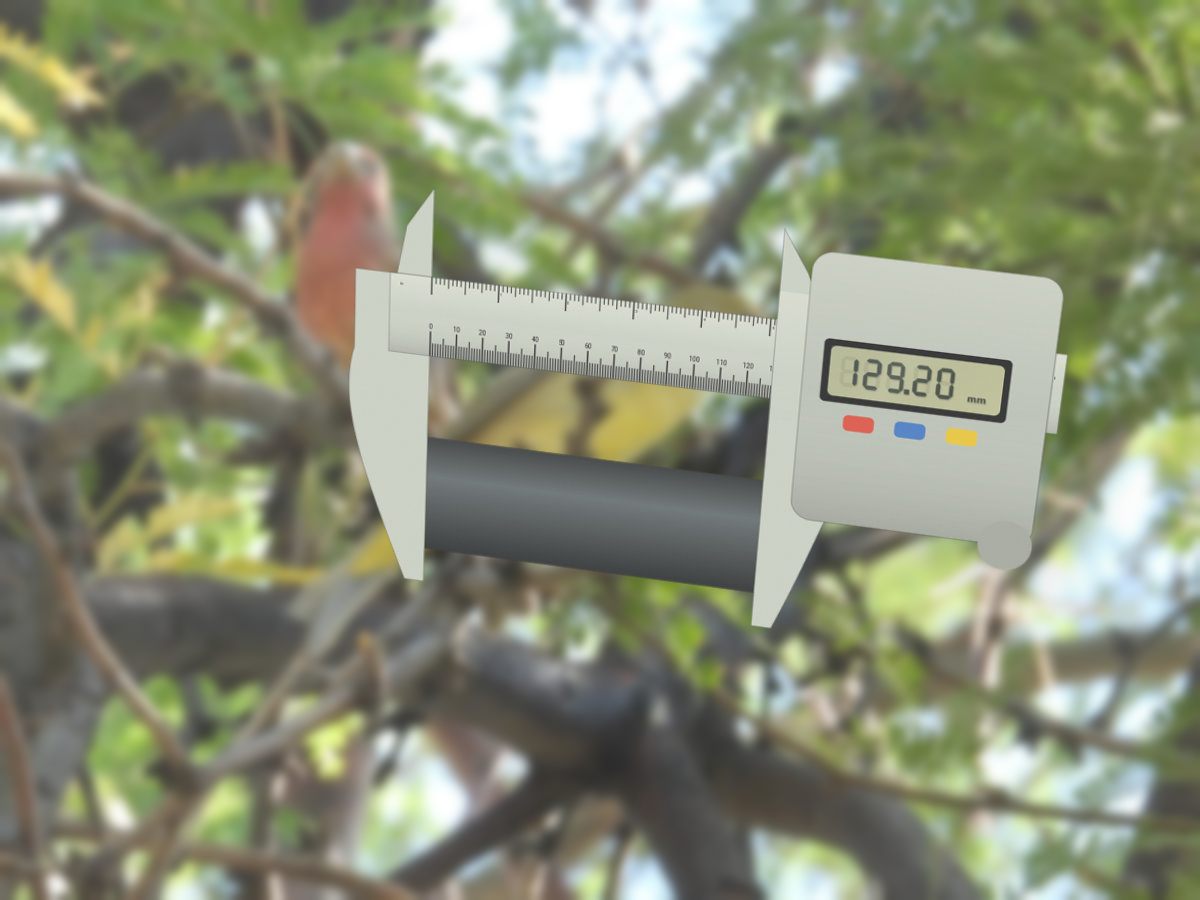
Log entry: 129.20 mm
